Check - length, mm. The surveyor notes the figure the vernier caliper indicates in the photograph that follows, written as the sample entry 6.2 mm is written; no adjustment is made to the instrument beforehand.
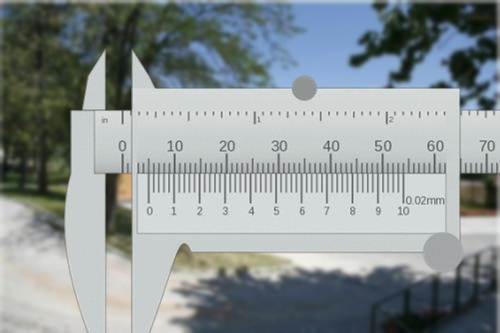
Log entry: 5.0 mm
